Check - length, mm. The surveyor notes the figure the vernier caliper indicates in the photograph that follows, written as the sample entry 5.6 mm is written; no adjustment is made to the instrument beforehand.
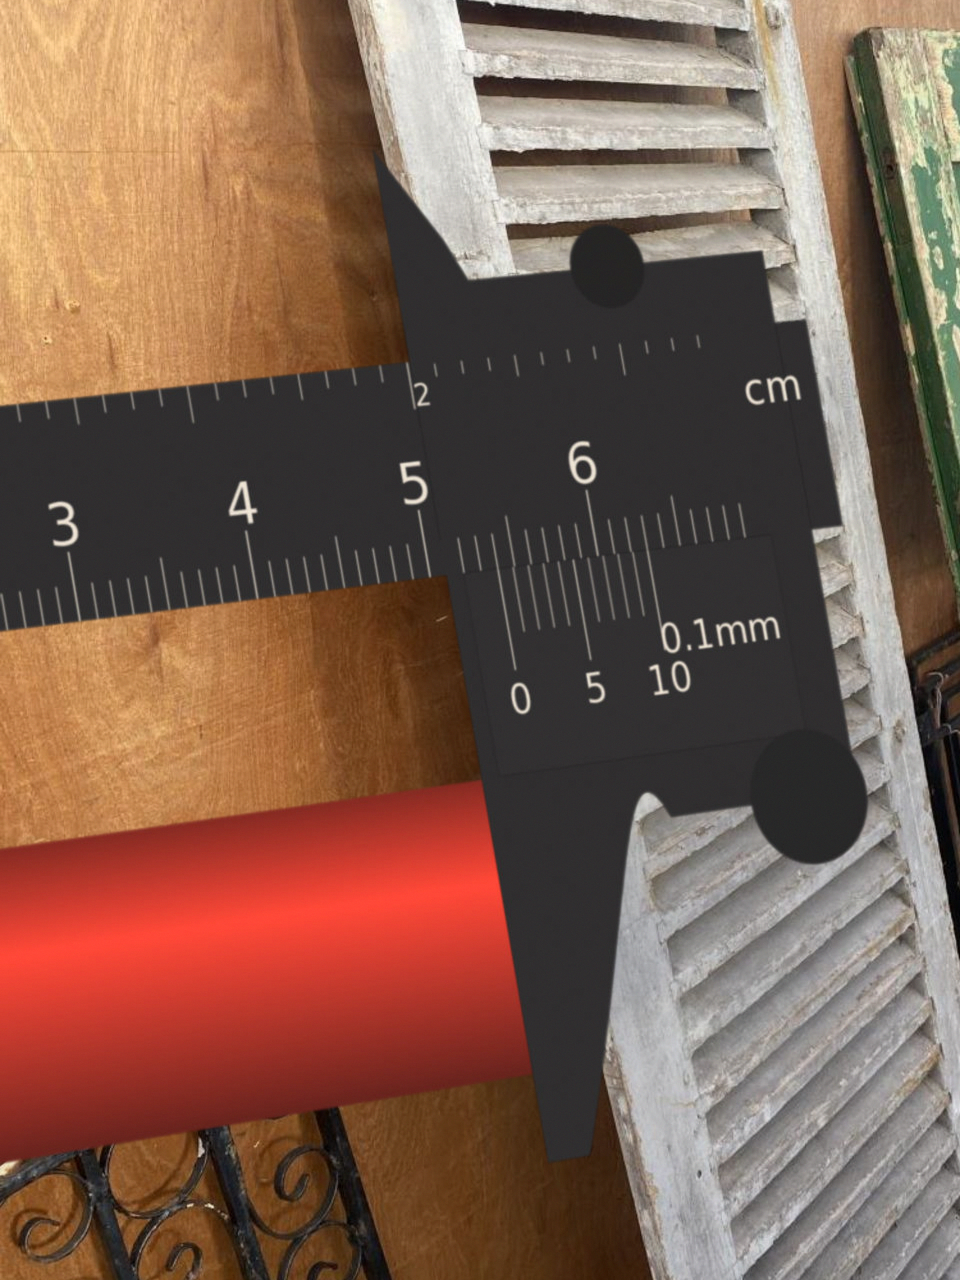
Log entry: 54.0 mm
